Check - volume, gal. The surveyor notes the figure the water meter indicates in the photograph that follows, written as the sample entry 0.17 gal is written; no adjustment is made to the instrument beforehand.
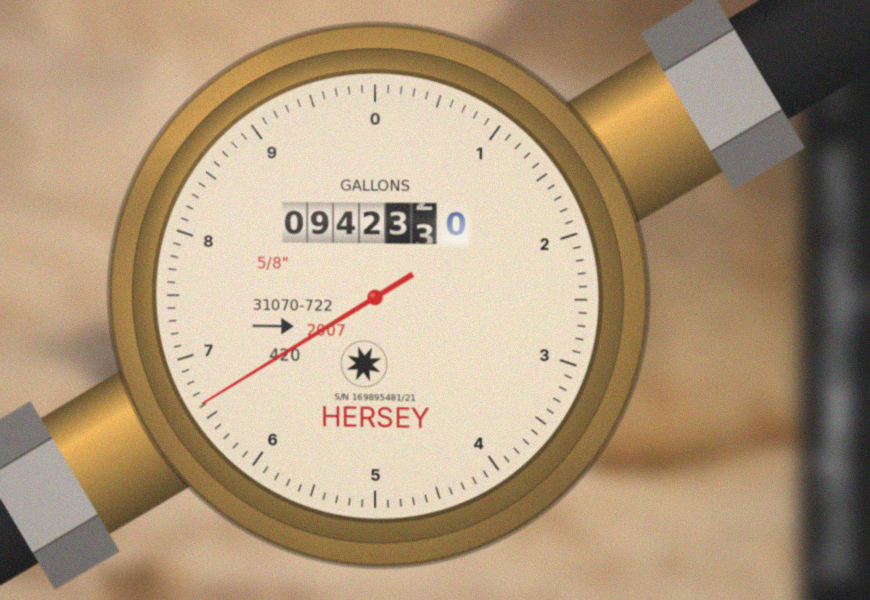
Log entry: 942326.6 gal
